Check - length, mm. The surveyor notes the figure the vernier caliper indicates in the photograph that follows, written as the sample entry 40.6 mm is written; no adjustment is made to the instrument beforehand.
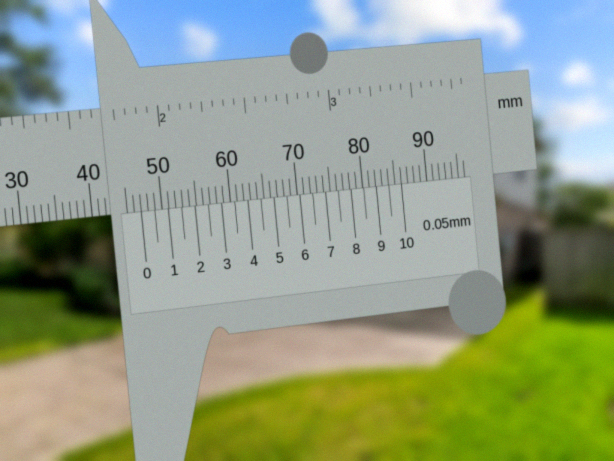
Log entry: 47.0 mm
